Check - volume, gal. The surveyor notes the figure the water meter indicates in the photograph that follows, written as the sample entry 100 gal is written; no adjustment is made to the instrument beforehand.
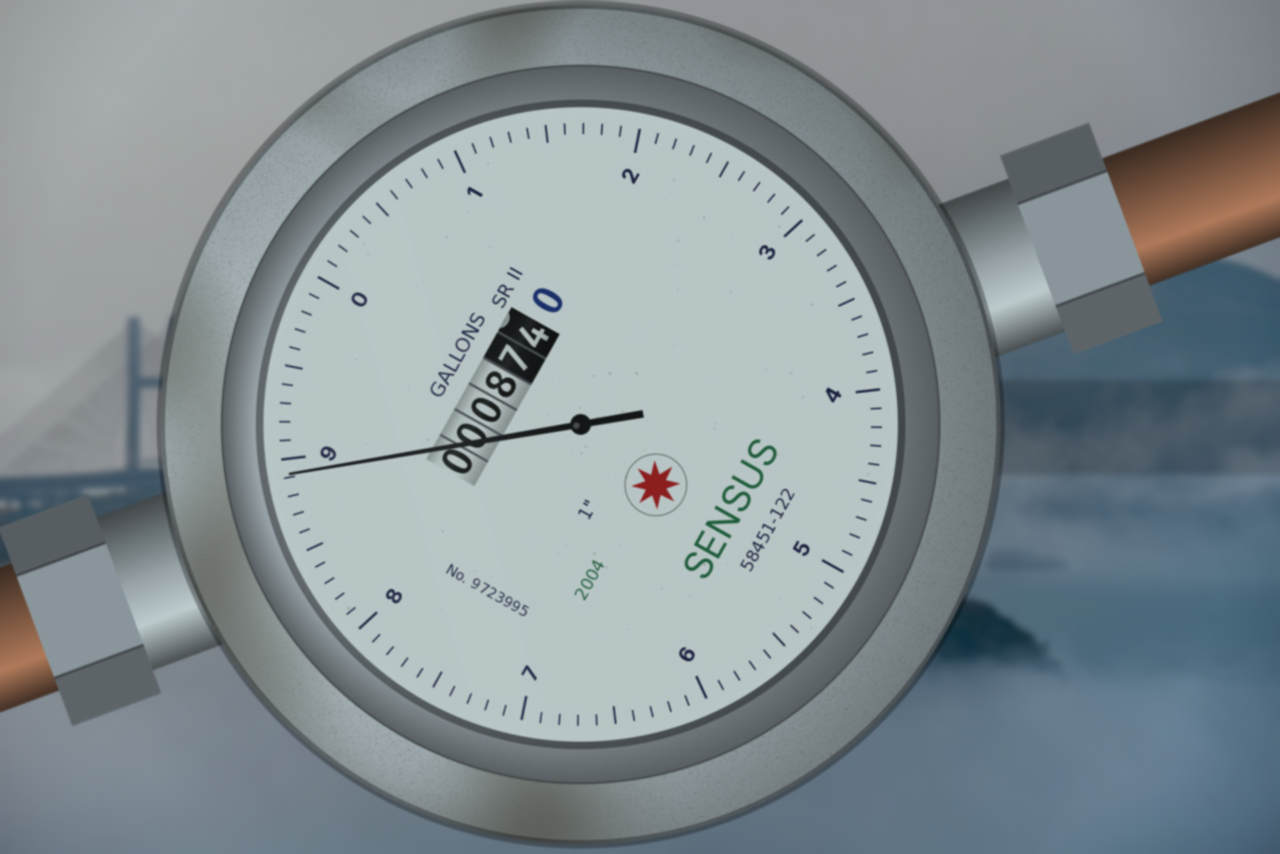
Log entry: 8738.9 gal
